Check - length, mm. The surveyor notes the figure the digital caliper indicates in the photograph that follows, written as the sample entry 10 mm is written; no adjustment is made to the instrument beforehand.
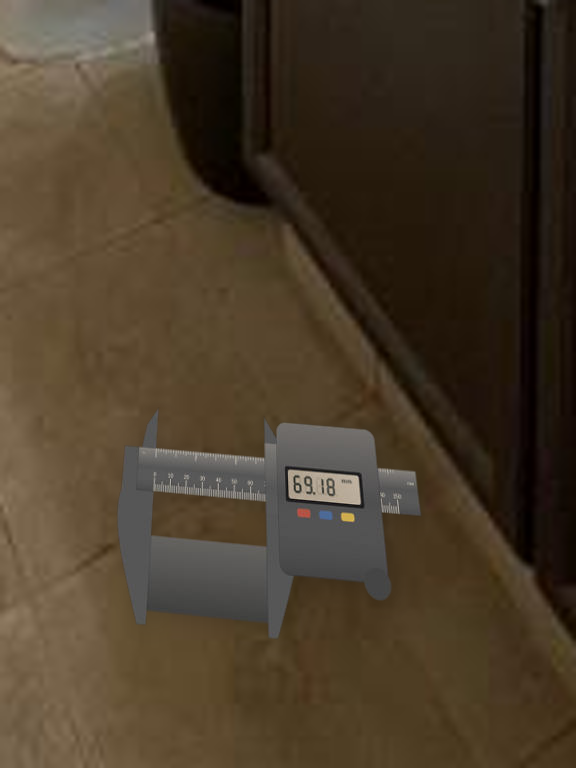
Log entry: 69.18 mm
